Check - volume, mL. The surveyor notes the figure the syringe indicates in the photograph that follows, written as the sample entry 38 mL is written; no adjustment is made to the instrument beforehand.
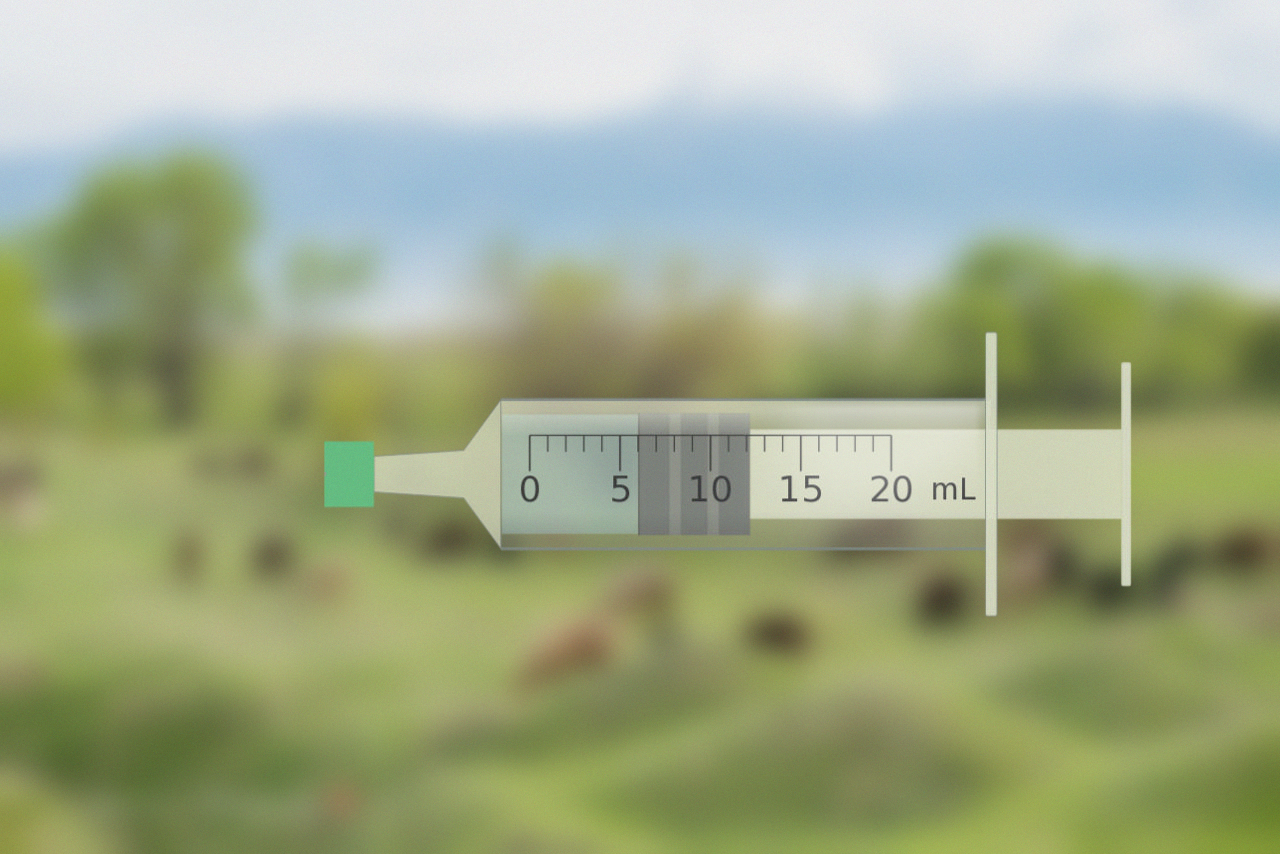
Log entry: 6 mL
